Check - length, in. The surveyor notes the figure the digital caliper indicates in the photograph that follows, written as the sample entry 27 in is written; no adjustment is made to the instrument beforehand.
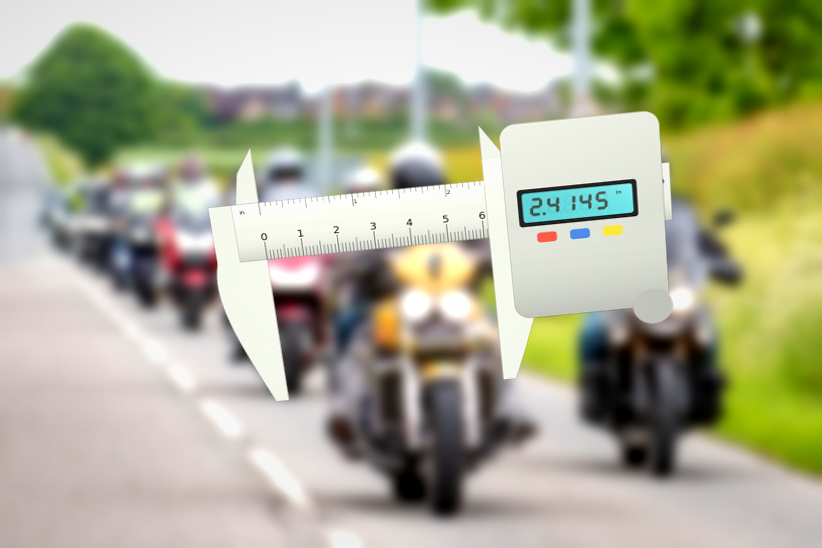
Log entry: 2.4145 in
